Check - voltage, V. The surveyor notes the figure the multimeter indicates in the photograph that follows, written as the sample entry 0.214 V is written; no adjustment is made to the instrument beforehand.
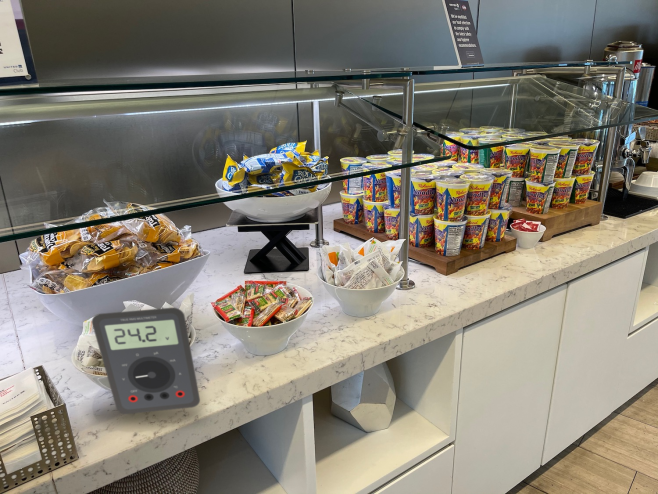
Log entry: 24.2 V
